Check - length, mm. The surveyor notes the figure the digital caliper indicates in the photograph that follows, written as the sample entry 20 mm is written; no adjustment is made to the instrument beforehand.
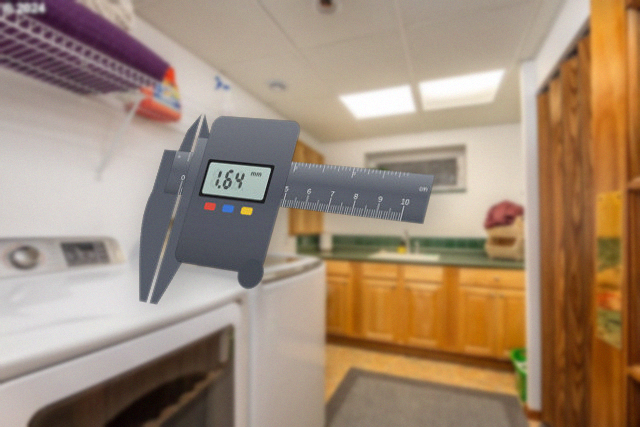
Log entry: 1.64 mm
